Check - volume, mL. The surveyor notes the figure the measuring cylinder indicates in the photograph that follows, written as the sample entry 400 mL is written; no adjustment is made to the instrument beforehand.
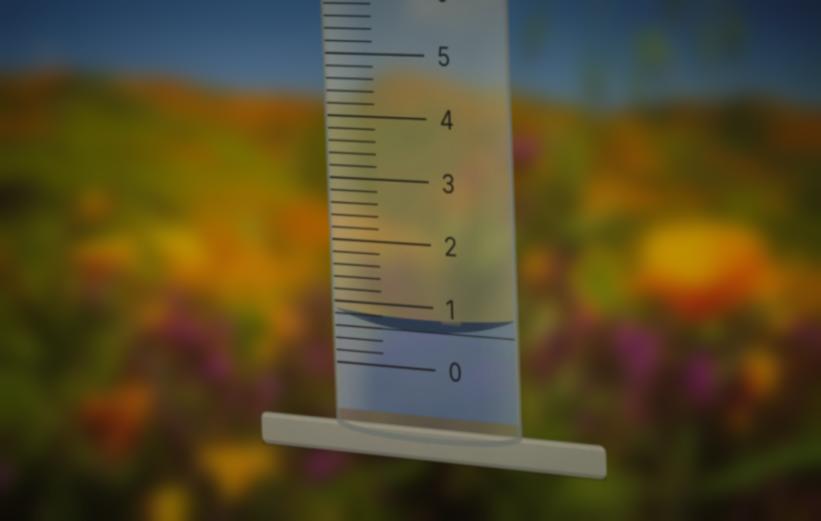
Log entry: 0.6 mL
